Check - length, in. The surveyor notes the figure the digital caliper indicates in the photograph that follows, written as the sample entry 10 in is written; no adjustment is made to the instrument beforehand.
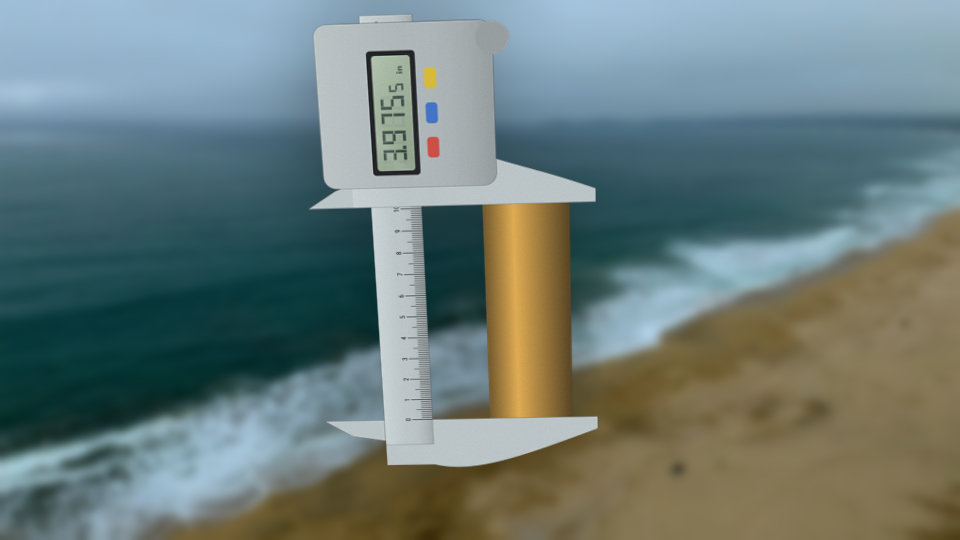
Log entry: 3.9755 in
